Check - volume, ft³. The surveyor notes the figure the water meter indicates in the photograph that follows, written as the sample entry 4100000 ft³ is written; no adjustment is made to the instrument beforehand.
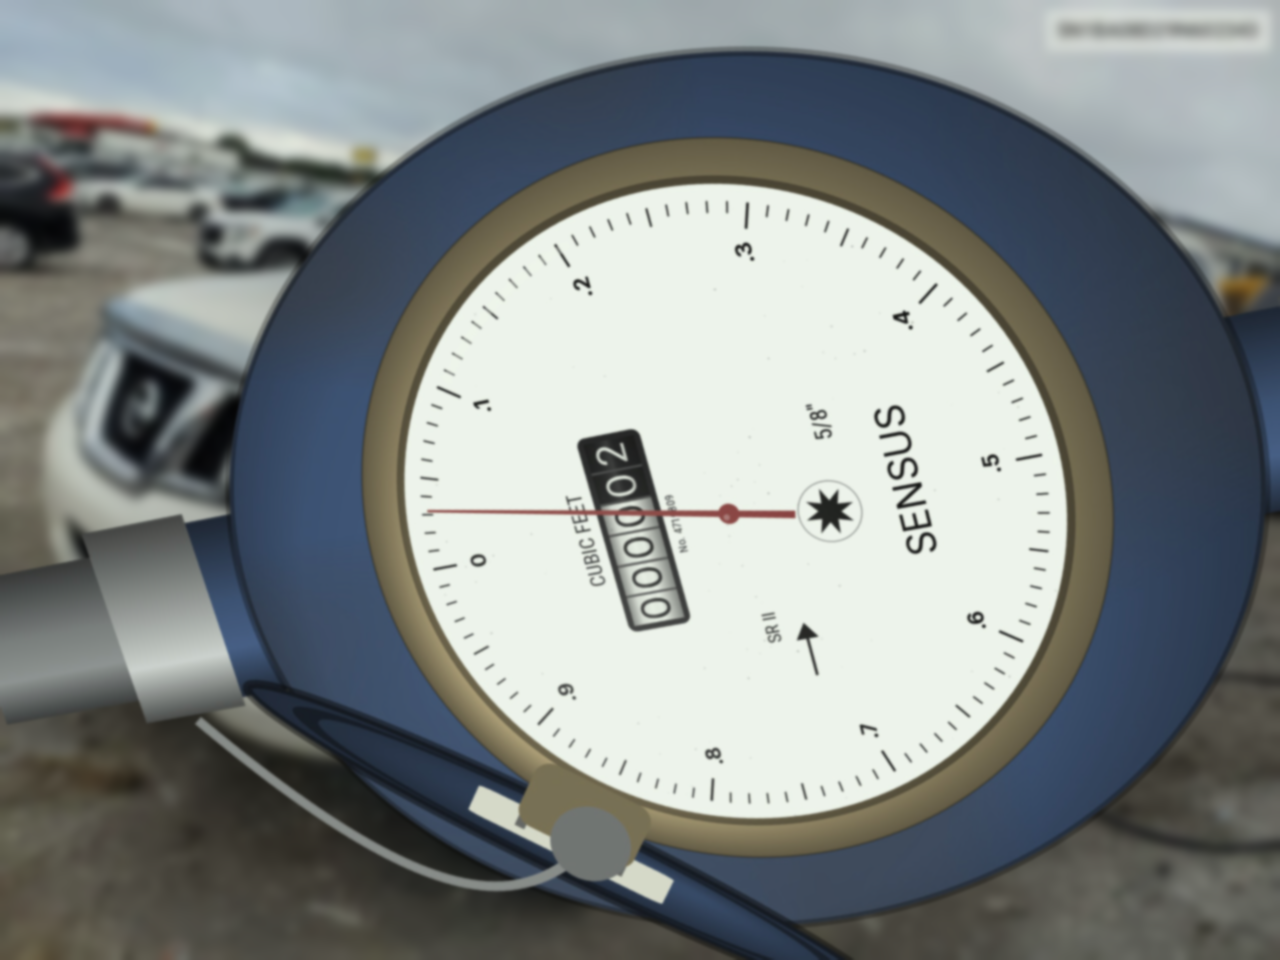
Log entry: 2.03 ft³
